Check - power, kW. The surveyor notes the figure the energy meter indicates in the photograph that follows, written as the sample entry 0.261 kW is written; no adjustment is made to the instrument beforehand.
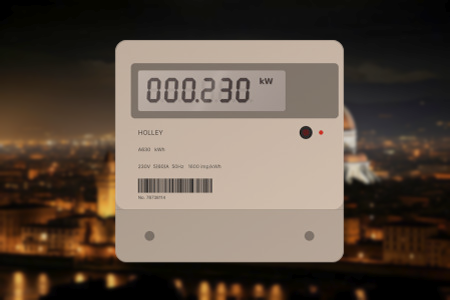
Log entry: 0.230 kW
